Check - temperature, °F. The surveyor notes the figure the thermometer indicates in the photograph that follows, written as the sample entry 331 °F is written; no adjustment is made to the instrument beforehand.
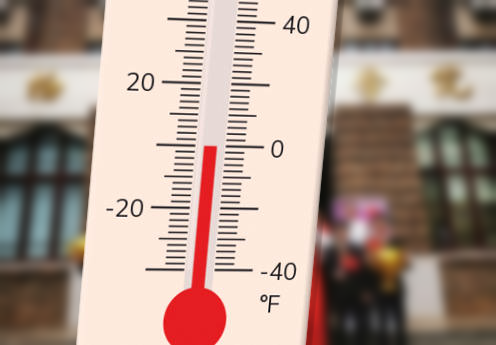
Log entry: 0 °F
